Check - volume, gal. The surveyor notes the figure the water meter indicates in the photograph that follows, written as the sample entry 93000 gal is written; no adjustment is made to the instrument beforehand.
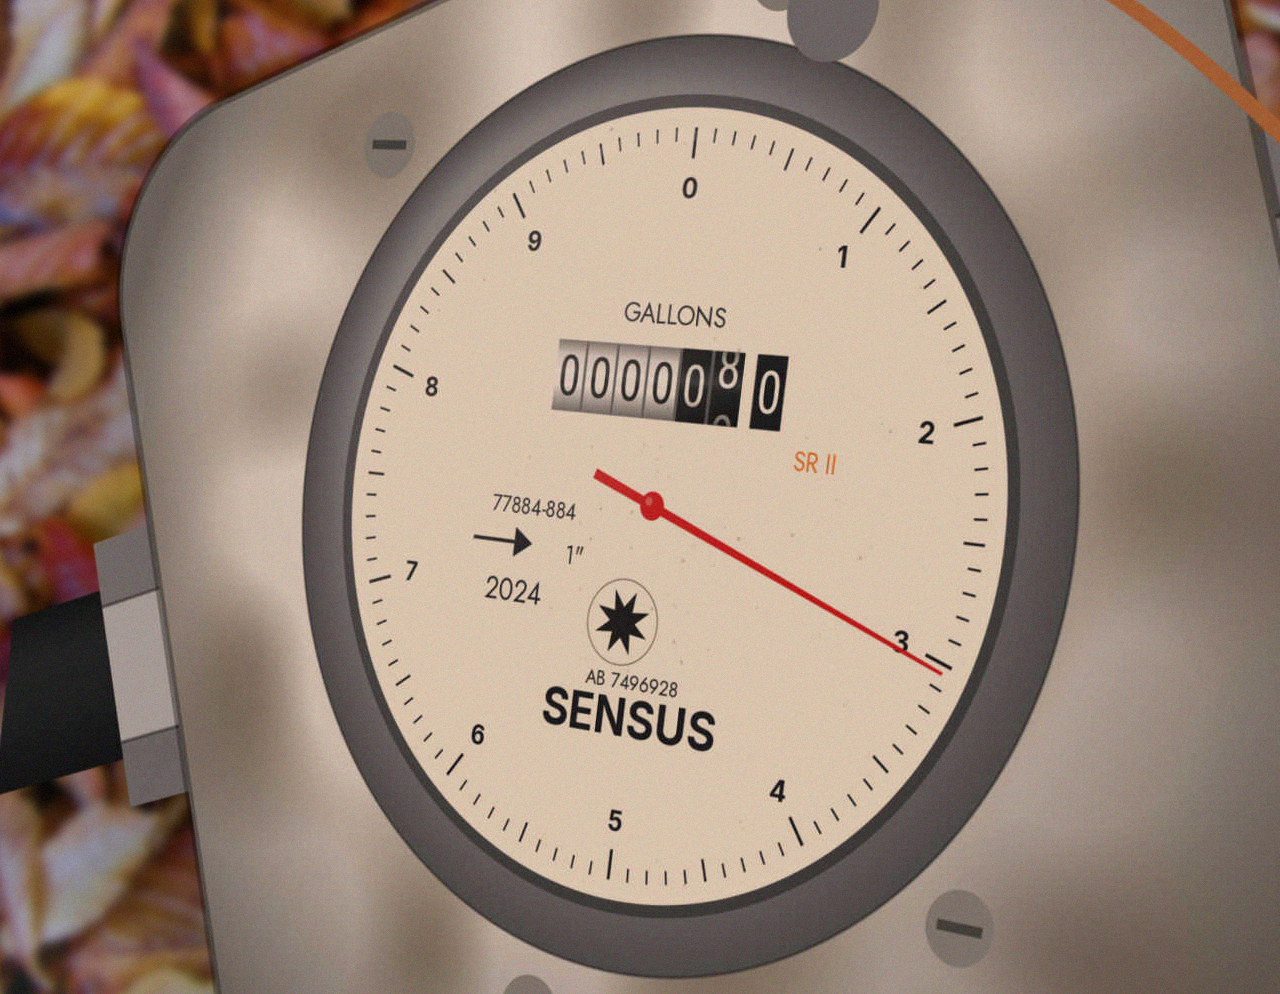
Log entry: 83.0 gal
